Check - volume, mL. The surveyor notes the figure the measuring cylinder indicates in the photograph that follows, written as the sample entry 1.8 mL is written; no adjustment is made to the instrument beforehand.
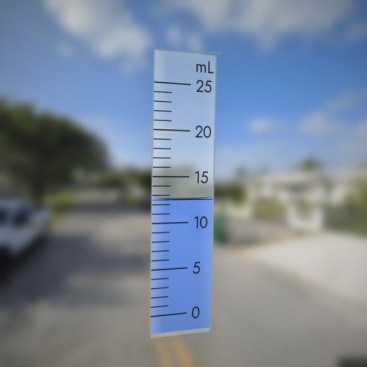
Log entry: 12.5 mL
